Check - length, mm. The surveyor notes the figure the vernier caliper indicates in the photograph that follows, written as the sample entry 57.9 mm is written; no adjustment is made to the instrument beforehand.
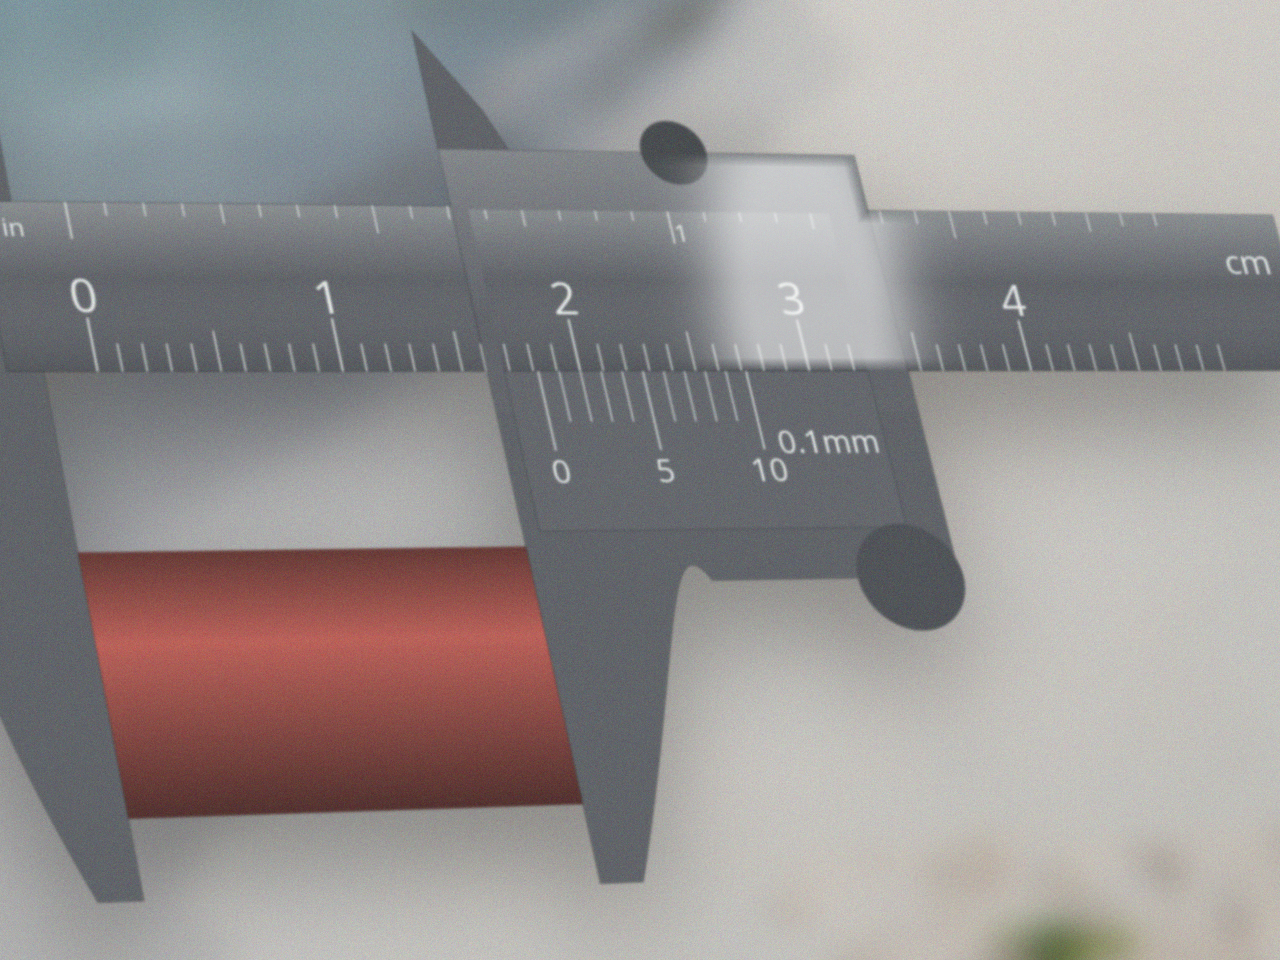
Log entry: 18.2 mm
